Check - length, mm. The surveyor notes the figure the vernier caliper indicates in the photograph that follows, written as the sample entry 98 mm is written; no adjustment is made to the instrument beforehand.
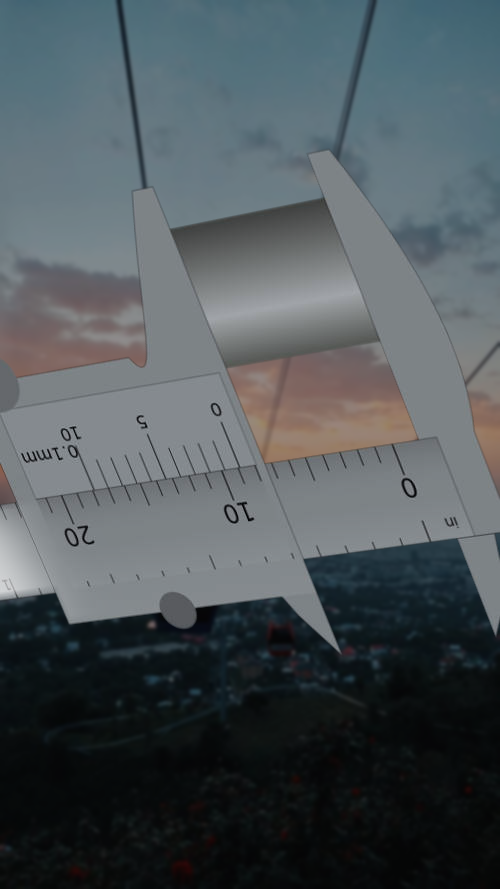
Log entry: 8.9 mm
